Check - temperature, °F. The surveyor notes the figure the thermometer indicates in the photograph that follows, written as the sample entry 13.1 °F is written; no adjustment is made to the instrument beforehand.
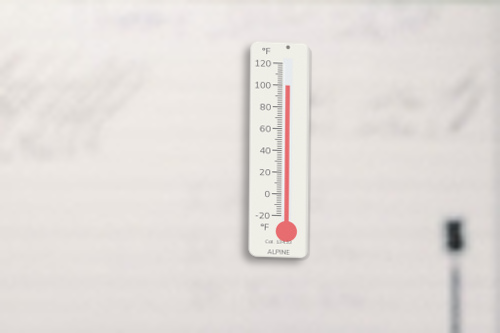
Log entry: 100 °F
